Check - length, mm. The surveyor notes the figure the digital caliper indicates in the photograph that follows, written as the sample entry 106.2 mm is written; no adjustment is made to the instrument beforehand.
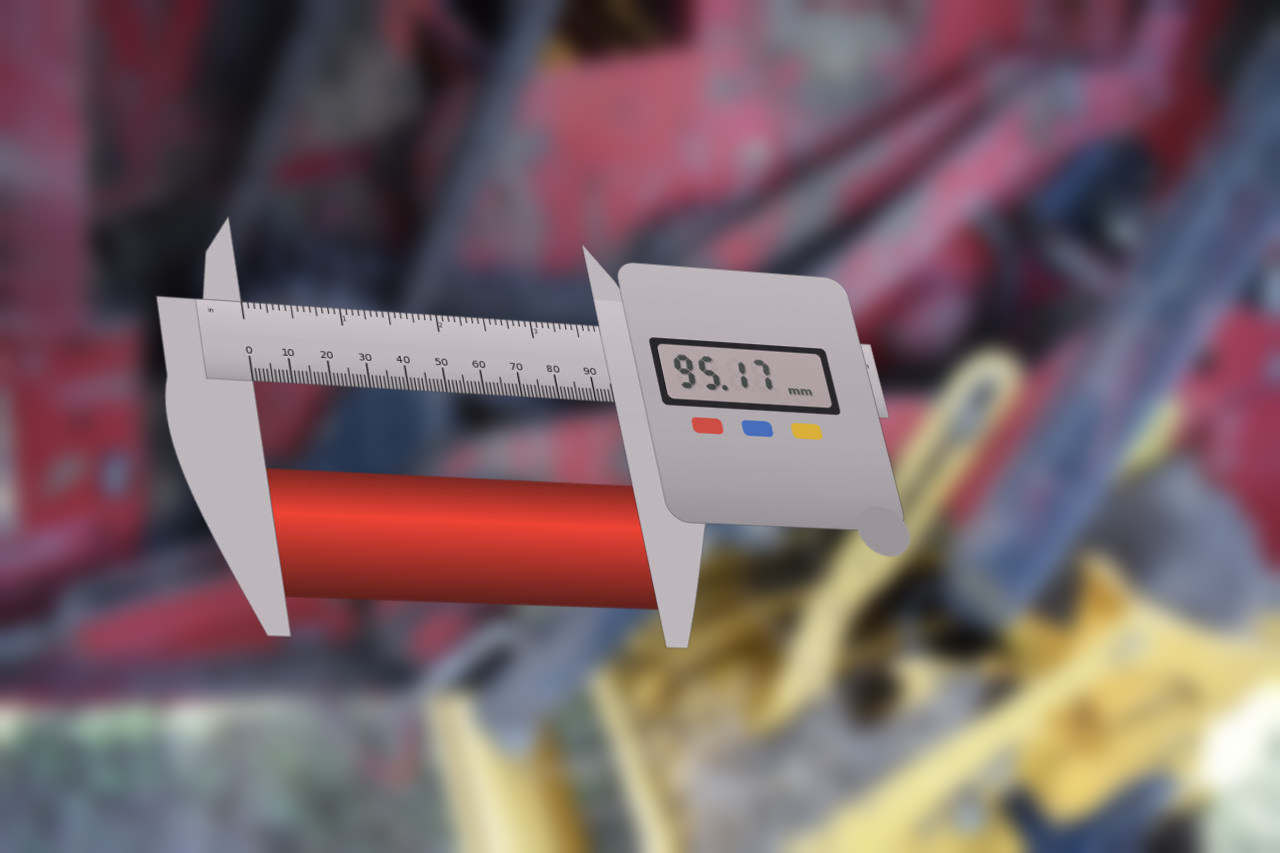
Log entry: 95.17 mm
